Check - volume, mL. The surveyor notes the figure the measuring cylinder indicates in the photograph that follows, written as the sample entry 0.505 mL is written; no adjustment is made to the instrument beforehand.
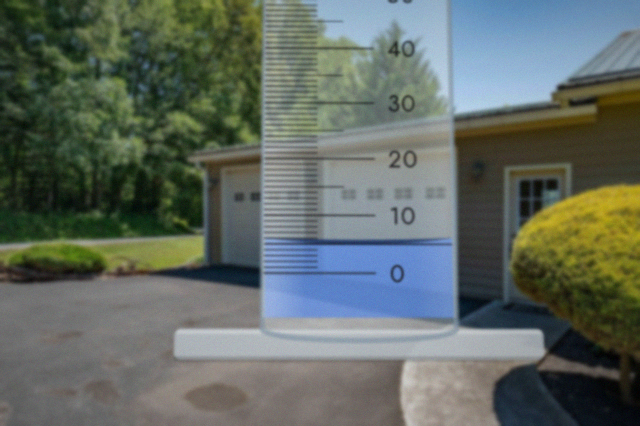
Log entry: 5 mL
